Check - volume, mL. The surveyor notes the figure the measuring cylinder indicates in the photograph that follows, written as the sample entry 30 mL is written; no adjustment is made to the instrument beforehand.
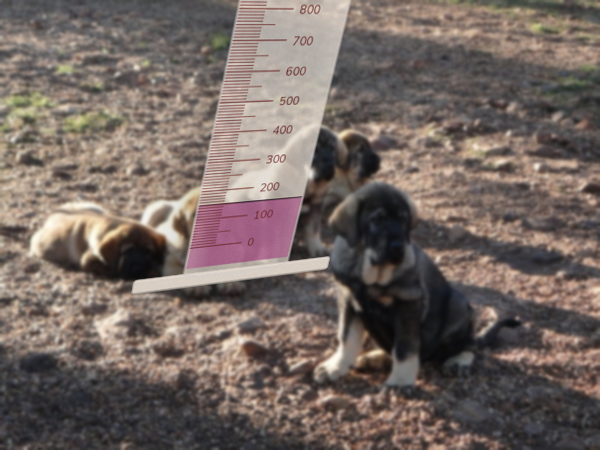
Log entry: 150 mL
